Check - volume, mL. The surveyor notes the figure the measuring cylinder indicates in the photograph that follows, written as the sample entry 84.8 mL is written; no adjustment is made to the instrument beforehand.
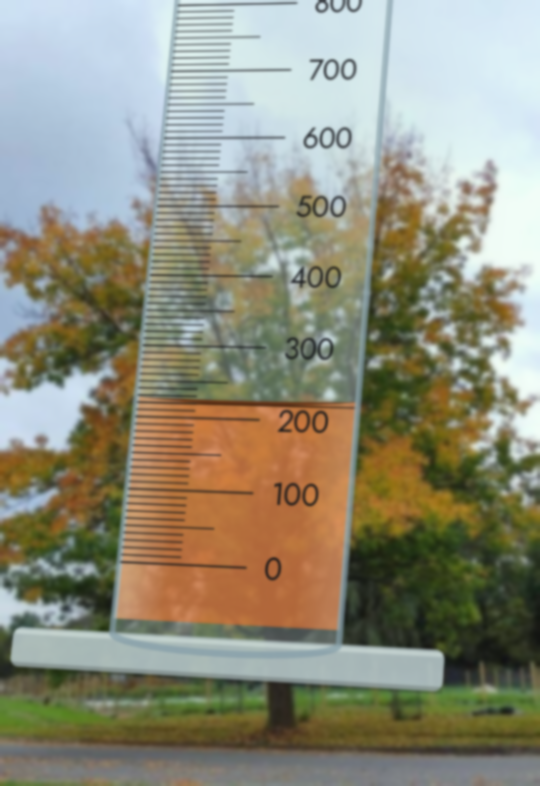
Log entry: 220 mL
